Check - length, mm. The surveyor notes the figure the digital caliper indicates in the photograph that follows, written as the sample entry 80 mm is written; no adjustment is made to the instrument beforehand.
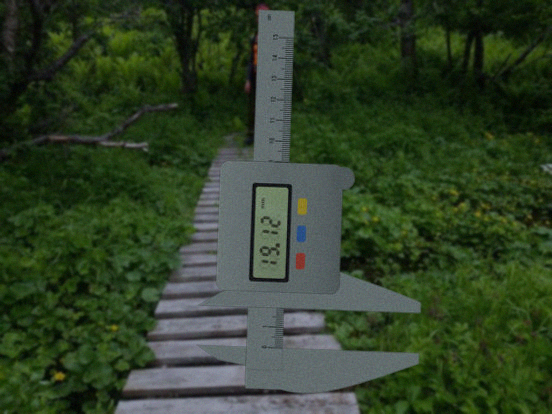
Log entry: 19.12 mm
